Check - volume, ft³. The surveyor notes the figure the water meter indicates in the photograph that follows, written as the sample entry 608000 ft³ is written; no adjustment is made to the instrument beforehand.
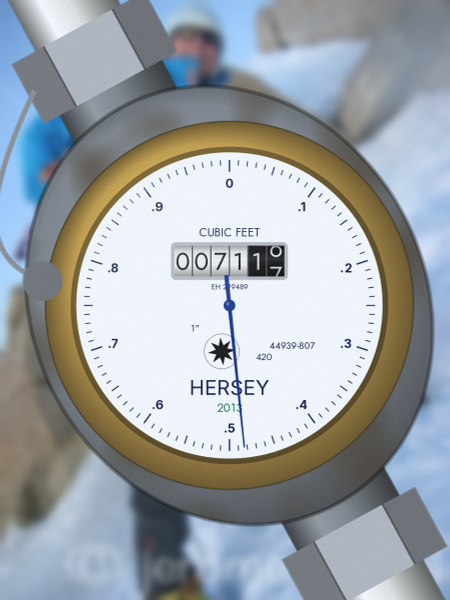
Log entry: 7116.48 ft³
